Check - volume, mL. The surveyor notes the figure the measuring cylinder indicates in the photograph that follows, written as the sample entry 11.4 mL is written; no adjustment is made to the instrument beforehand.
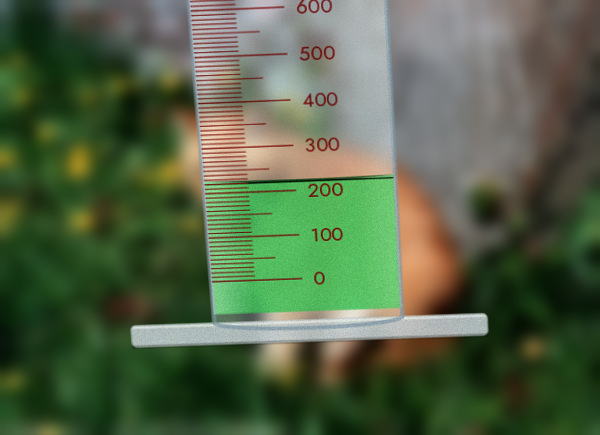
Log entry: 220 mL
